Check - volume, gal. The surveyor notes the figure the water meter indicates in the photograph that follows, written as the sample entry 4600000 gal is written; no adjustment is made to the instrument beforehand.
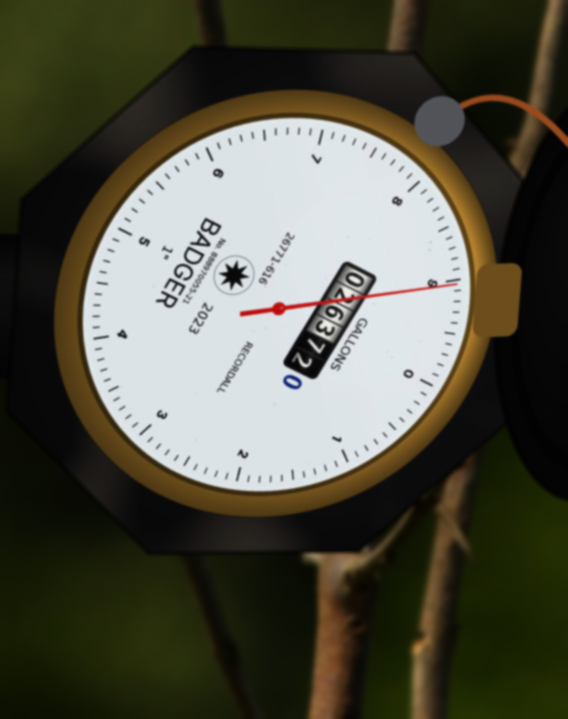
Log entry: 263719.0 gal
